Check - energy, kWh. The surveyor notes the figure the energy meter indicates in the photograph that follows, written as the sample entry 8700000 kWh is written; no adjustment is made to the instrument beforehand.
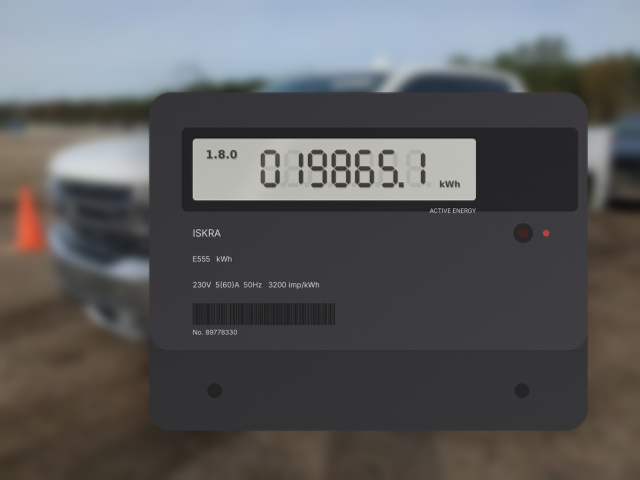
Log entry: 19865.1 kWh
